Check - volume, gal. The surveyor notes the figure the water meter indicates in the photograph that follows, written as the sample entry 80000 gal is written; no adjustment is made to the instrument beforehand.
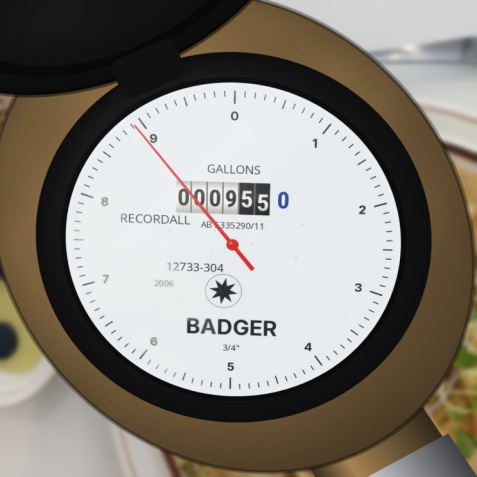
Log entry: 9548.9 gal
